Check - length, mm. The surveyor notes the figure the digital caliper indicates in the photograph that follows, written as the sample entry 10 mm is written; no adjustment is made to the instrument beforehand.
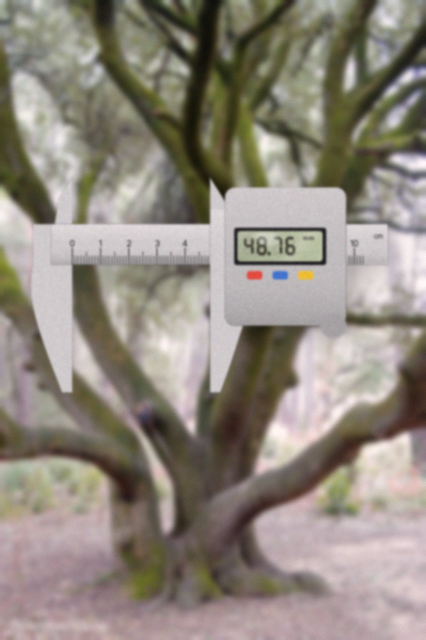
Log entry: 48.76 mm
